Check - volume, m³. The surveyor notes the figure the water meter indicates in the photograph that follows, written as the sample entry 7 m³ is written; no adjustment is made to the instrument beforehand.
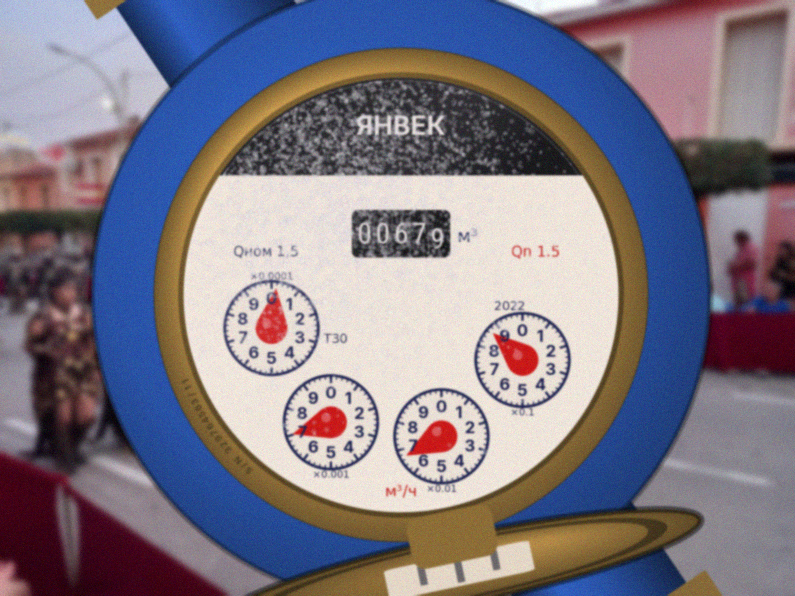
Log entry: 678.8670 m³
